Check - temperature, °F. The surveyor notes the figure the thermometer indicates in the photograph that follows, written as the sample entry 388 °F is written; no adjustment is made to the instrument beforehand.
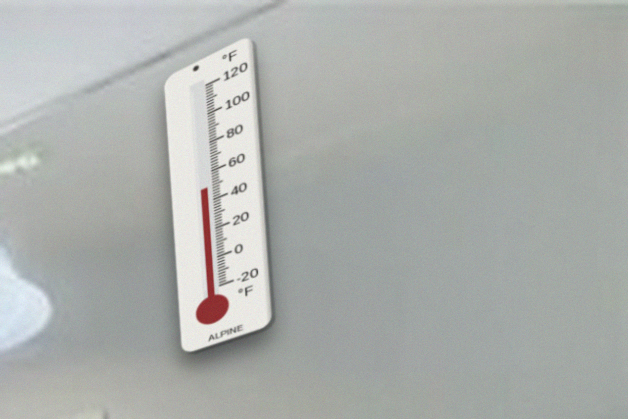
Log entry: 50 °F
